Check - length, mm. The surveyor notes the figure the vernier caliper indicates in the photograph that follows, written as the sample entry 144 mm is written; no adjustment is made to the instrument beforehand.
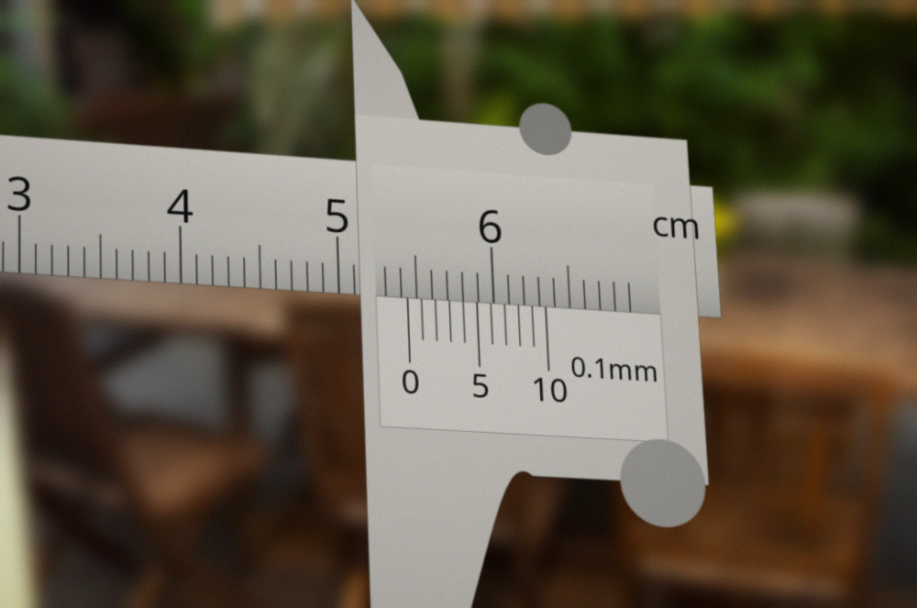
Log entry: 54.4 mm
